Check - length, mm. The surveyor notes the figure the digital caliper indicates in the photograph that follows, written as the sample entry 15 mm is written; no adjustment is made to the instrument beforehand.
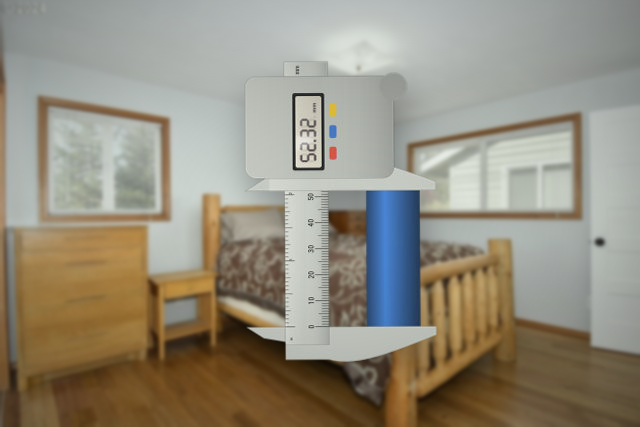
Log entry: 52.32 mm
